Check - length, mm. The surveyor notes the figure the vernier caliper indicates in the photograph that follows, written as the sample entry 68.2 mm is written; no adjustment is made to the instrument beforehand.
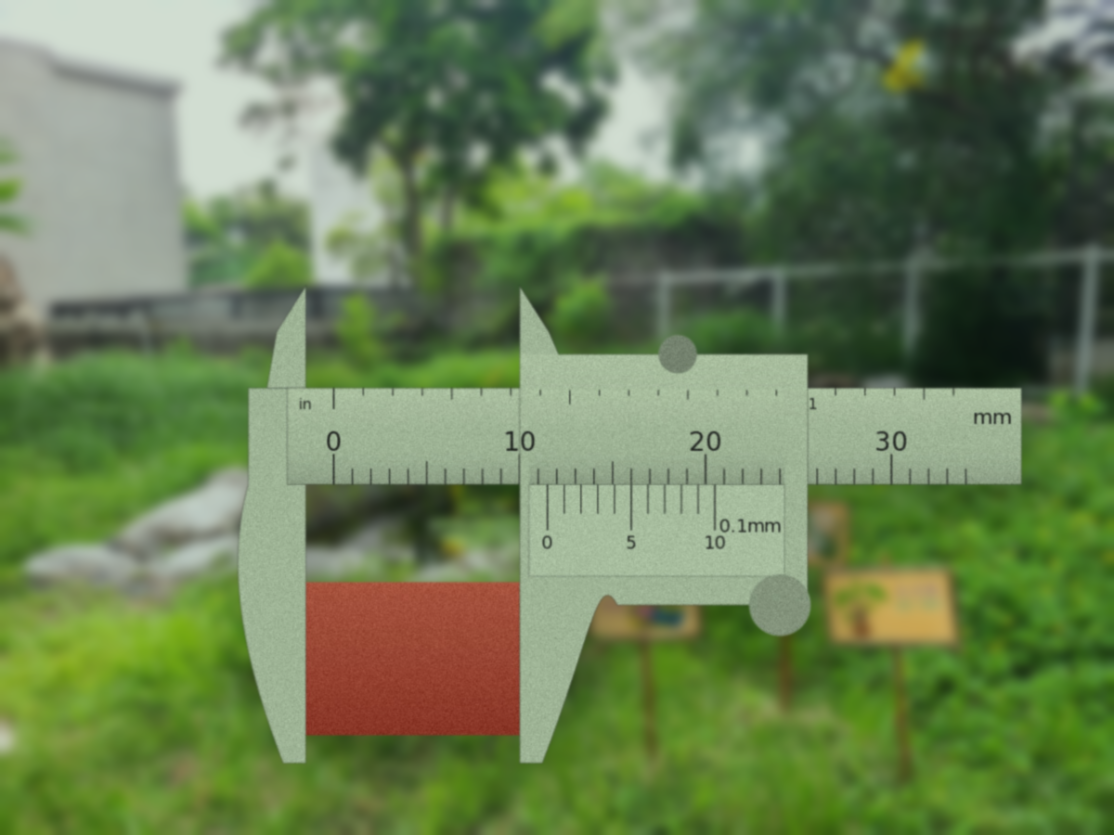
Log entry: 11.5 mm
